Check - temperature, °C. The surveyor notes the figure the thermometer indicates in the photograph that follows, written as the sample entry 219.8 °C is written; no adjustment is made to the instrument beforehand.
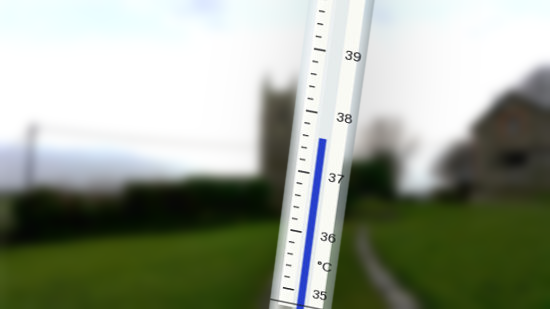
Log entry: 37.6 °C
